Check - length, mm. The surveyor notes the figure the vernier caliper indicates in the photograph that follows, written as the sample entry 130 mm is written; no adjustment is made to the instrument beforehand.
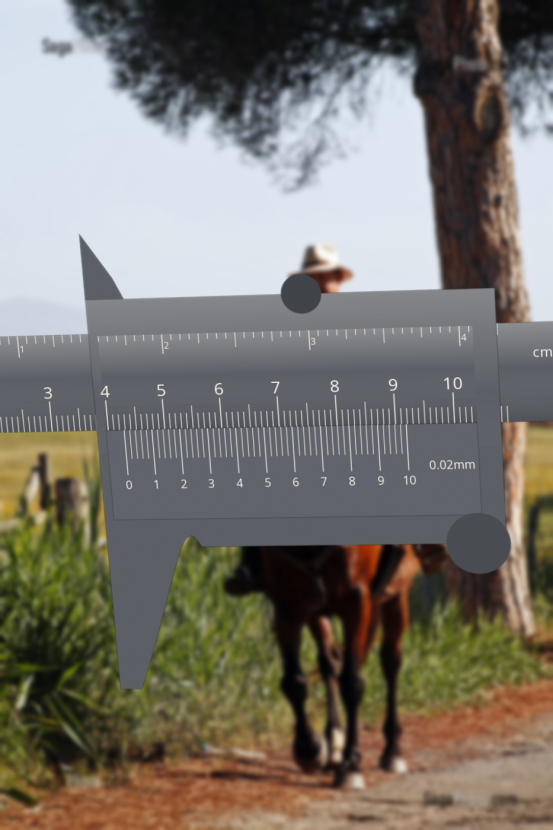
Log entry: 42.8 mm
